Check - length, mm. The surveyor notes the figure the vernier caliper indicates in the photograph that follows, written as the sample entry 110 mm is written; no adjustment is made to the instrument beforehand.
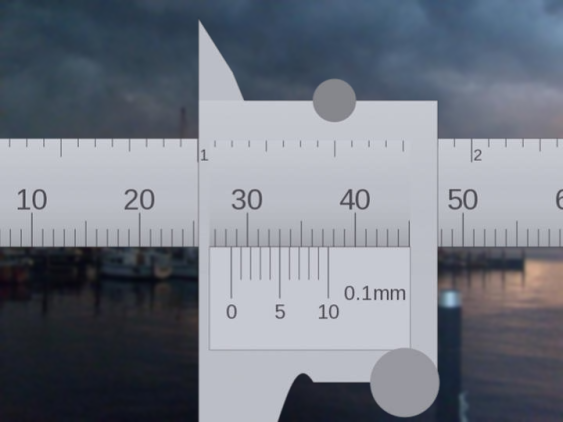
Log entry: 28.5 mm
